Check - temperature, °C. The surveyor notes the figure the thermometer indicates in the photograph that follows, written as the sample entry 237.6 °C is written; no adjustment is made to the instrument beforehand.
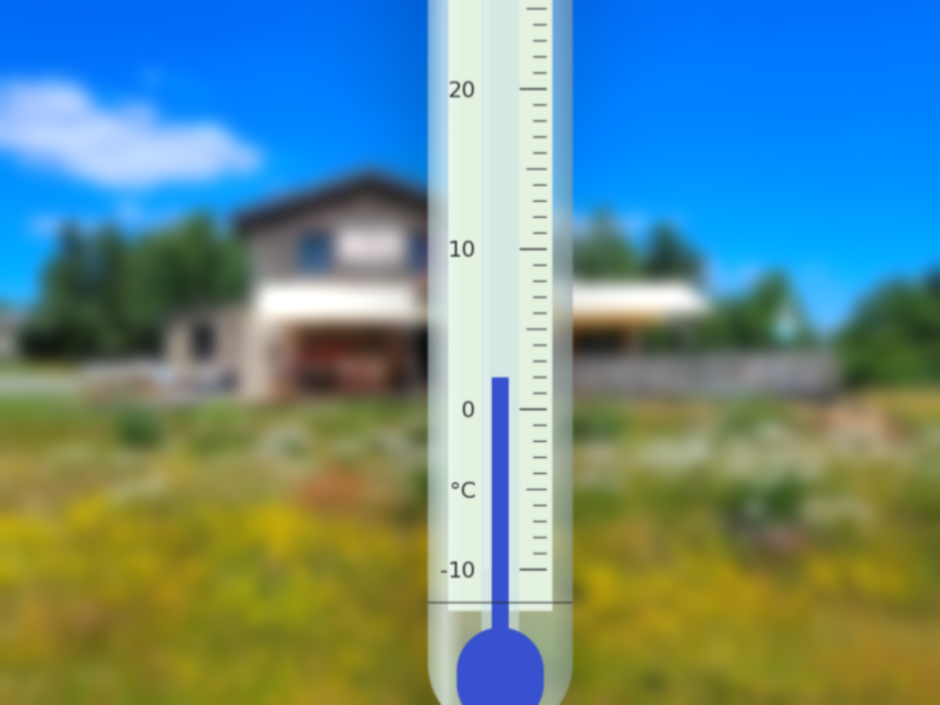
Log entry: 2 °C
